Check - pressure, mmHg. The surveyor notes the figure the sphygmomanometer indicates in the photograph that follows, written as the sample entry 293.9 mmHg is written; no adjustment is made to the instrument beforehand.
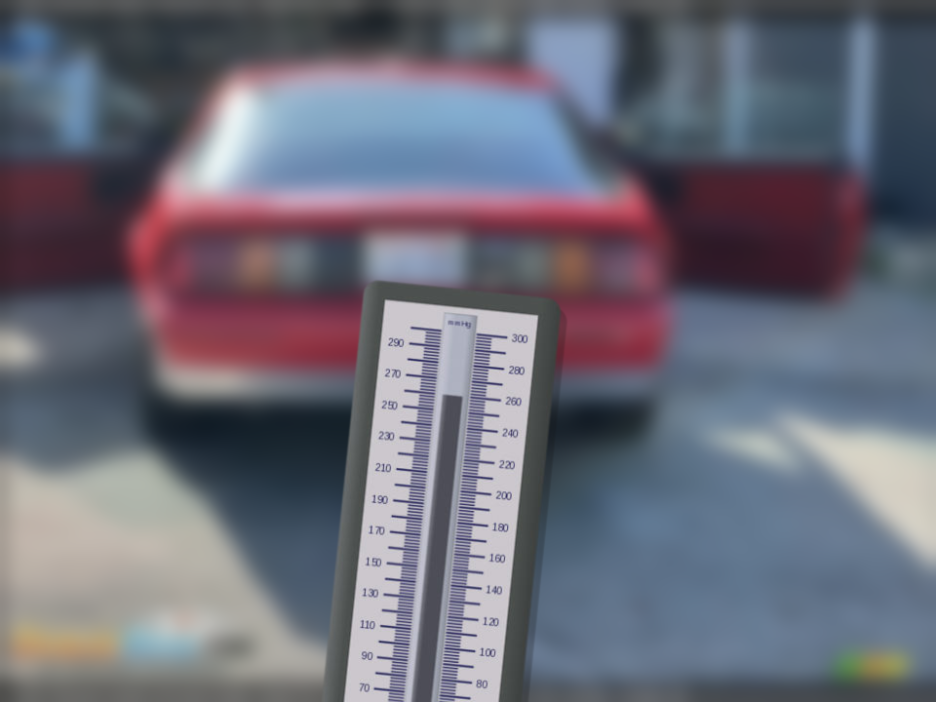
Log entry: 260 mmHg
